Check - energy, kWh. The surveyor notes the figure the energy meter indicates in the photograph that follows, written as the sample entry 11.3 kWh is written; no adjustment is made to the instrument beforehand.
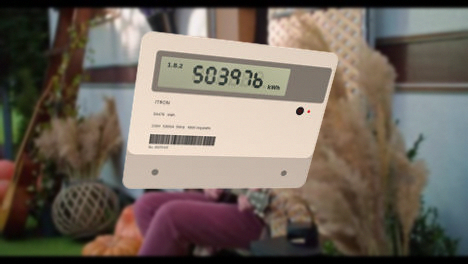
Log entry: 503976 kWh
